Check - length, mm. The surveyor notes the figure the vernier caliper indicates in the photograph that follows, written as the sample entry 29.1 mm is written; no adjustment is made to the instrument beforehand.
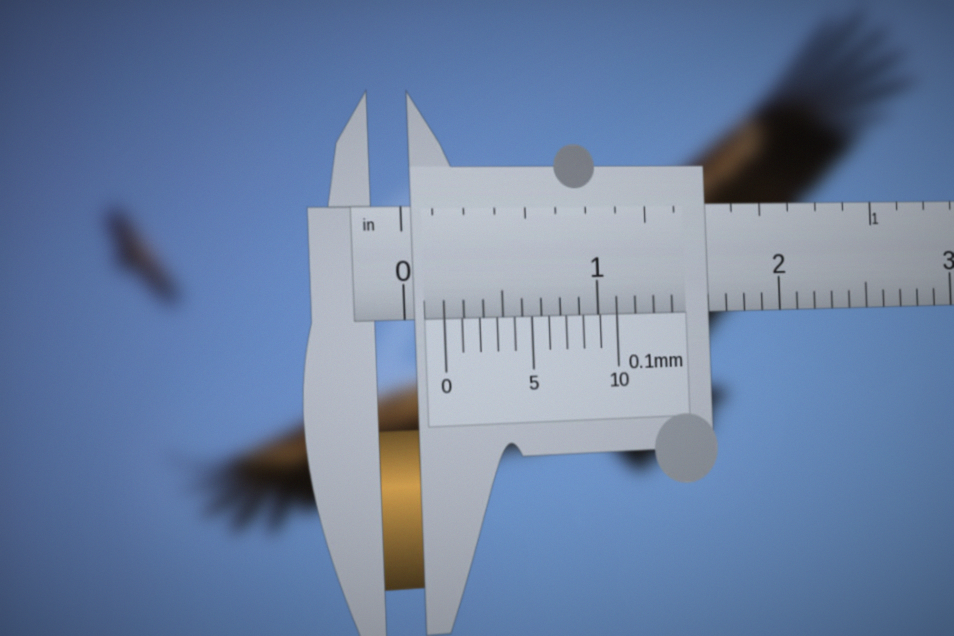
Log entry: 2.0 mm
